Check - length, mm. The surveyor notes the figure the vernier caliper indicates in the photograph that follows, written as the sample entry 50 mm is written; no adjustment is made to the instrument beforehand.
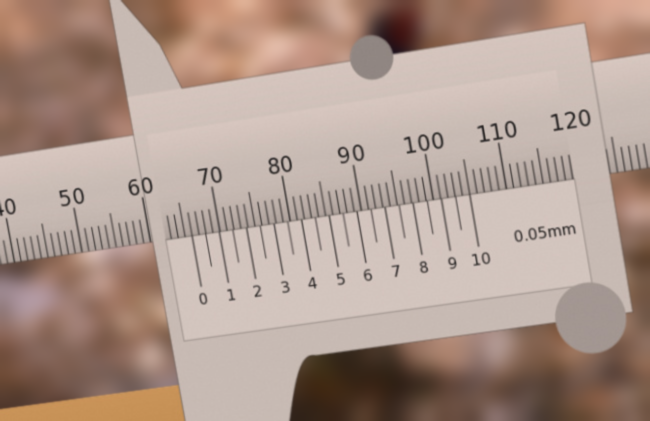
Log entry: 66.0 mm
